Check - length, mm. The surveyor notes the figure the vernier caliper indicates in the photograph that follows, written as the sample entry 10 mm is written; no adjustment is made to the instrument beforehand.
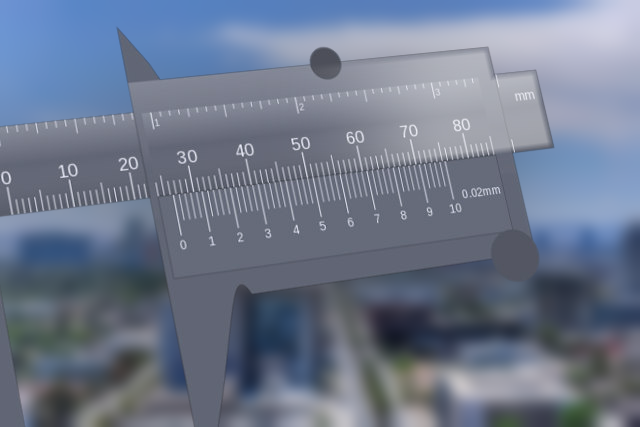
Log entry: 26.5 mm
